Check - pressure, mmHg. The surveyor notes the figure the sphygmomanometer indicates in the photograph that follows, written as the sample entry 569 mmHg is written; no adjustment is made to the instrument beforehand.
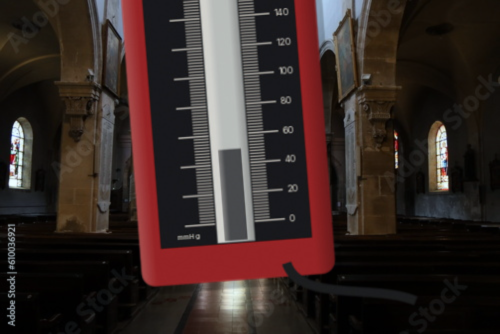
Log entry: 50 mmHg
